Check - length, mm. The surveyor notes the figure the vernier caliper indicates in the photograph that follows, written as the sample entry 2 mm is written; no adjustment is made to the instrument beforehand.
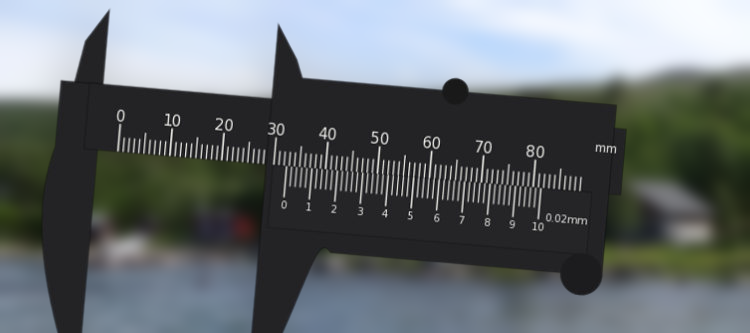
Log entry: 32.5 mm
